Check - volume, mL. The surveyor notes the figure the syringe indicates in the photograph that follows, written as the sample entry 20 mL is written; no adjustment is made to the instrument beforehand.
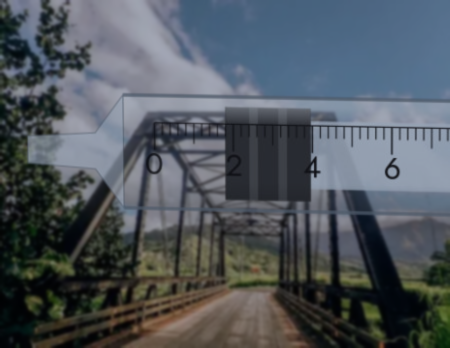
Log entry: 1.8 mL
